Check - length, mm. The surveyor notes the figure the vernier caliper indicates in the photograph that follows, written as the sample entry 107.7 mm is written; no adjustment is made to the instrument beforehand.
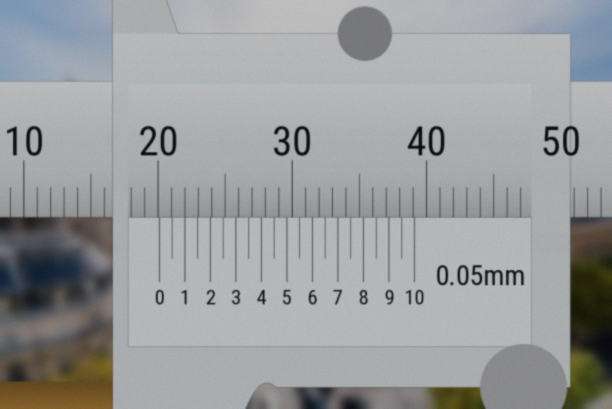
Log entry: 20.1 mm
